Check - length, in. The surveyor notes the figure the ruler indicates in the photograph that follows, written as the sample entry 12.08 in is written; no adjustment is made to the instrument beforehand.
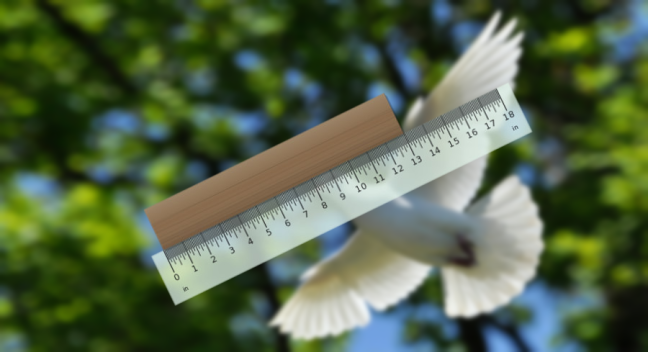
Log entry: 13 in
